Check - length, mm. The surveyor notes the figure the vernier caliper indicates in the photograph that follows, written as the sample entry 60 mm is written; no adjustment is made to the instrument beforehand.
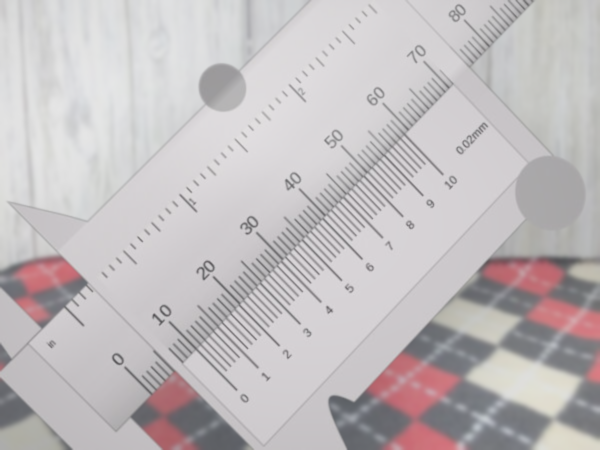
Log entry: 10.0 mm
